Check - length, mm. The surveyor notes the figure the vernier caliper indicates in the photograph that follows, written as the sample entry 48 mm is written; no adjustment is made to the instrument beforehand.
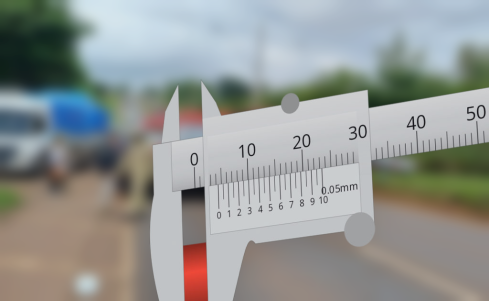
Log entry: 4.4 mm
